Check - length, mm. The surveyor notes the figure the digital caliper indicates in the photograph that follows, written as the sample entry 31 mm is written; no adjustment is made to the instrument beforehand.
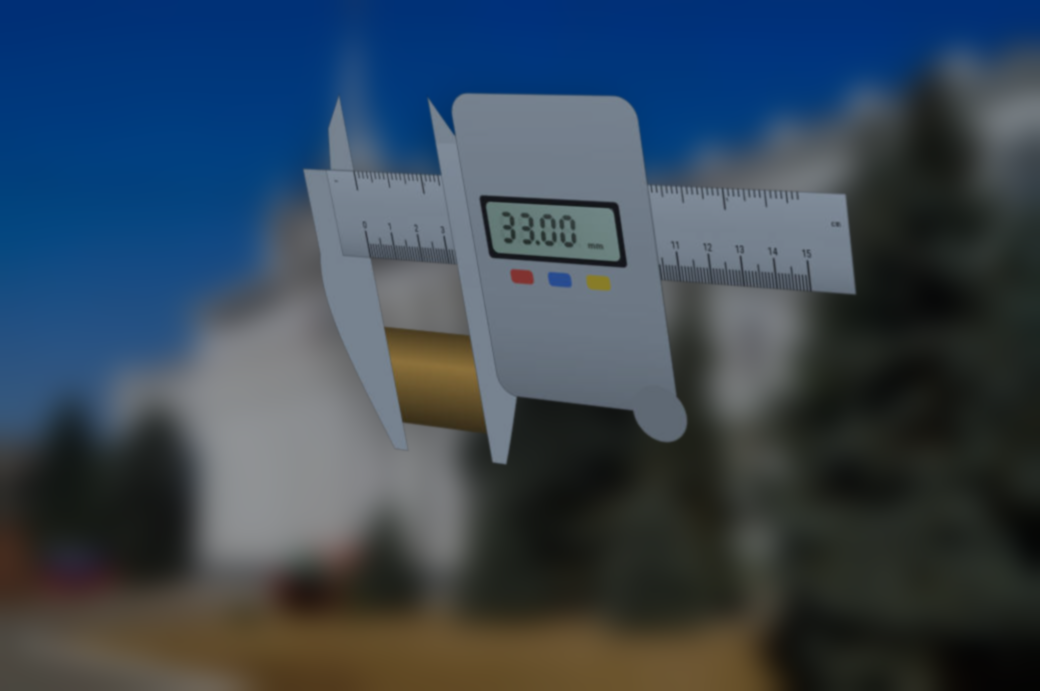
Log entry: 33.00 mm
